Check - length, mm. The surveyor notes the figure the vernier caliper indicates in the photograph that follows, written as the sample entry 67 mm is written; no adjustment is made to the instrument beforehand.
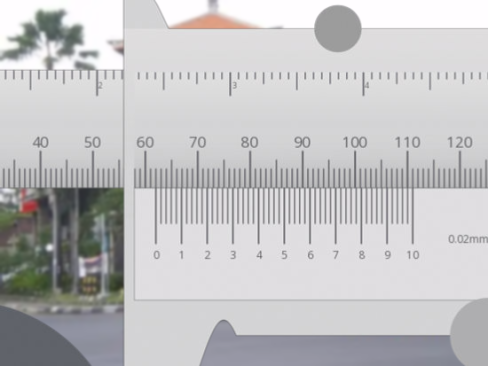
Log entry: 62.0 mm
